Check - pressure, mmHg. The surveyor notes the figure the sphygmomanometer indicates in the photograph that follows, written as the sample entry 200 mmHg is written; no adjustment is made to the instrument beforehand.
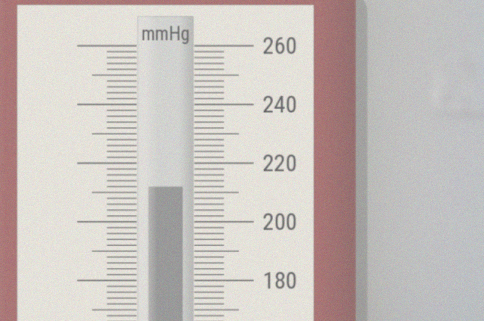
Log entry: 212 mmHg
